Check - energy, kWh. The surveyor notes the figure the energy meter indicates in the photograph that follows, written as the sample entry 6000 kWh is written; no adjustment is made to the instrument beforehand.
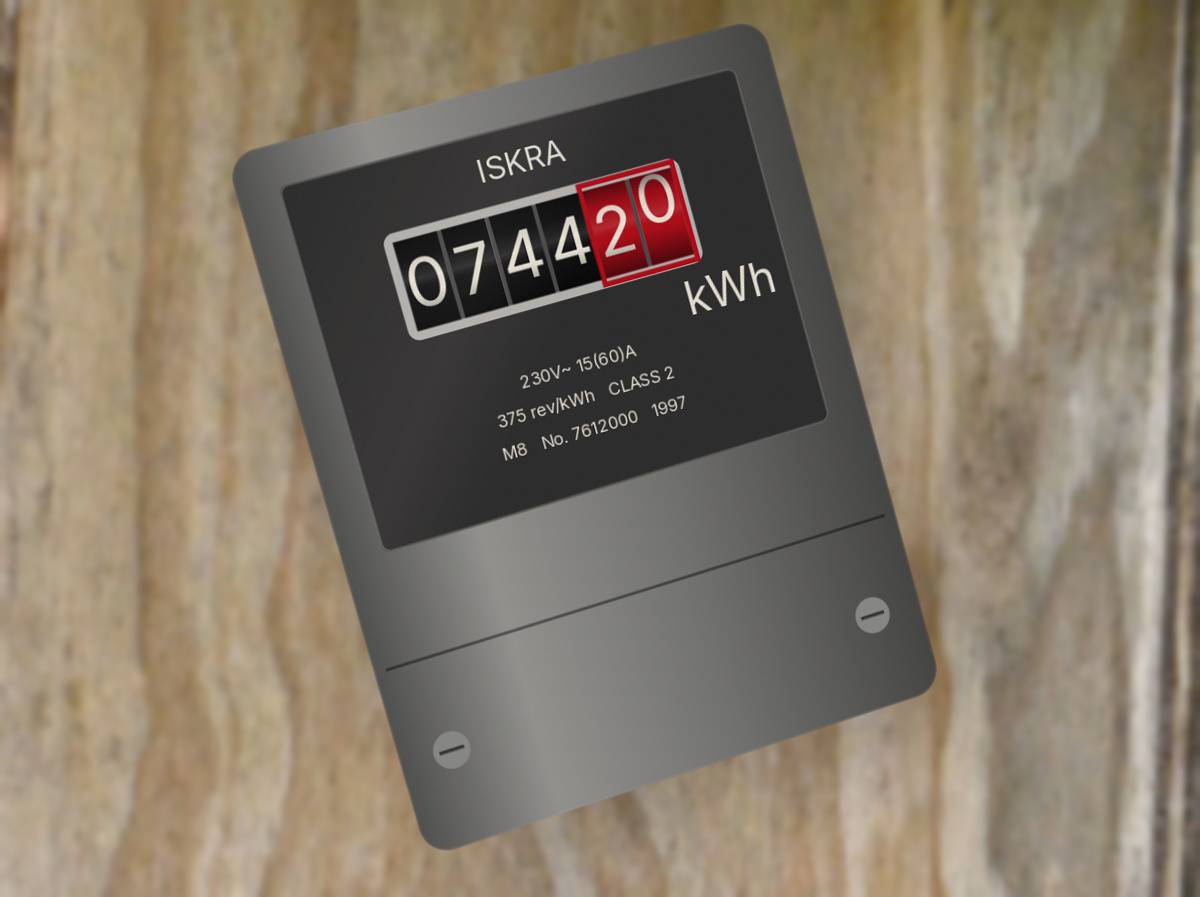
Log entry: 744.20 kWh
